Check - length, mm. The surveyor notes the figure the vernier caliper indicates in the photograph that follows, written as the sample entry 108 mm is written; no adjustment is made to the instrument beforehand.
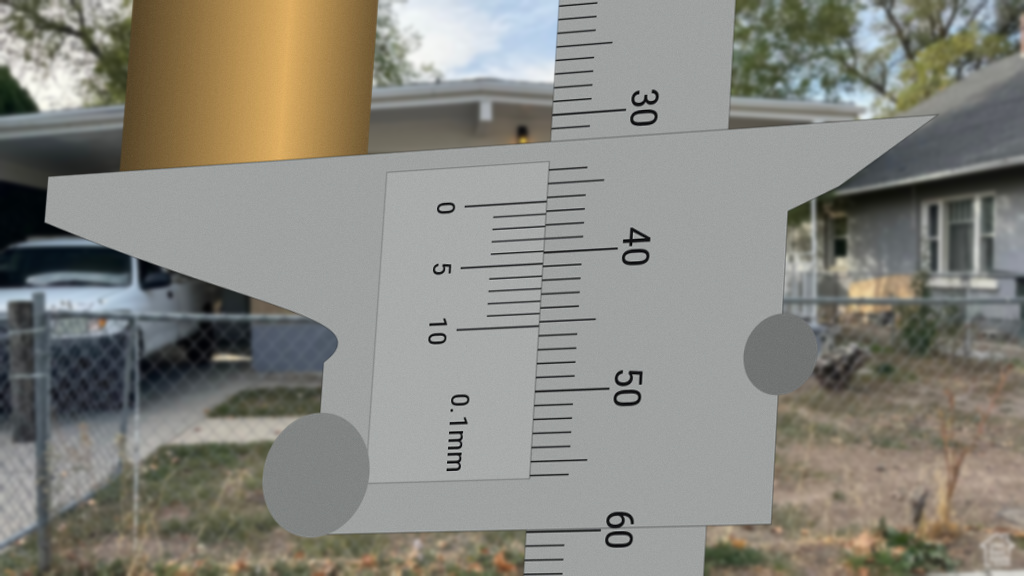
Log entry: 36.3 mm
